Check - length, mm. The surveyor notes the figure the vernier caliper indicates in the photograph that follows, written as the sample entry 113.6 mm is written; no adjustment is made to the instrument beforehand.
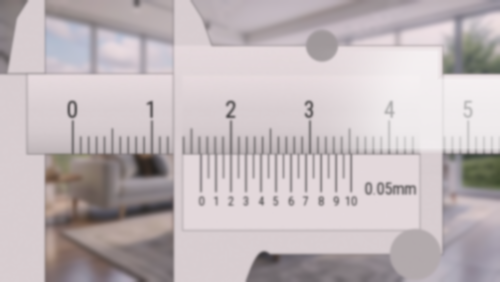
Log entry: 16.2 mm
